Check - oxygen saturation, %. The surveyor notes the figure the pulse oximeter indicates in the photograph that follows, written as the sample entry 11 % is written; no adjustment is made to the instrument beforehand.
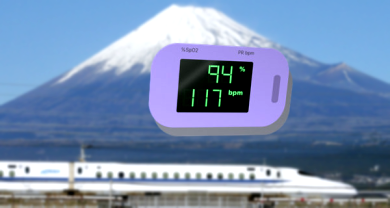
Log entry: 94 %
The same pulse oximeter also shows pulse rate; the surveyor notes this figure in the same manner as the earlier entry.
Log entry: 117 bpm
